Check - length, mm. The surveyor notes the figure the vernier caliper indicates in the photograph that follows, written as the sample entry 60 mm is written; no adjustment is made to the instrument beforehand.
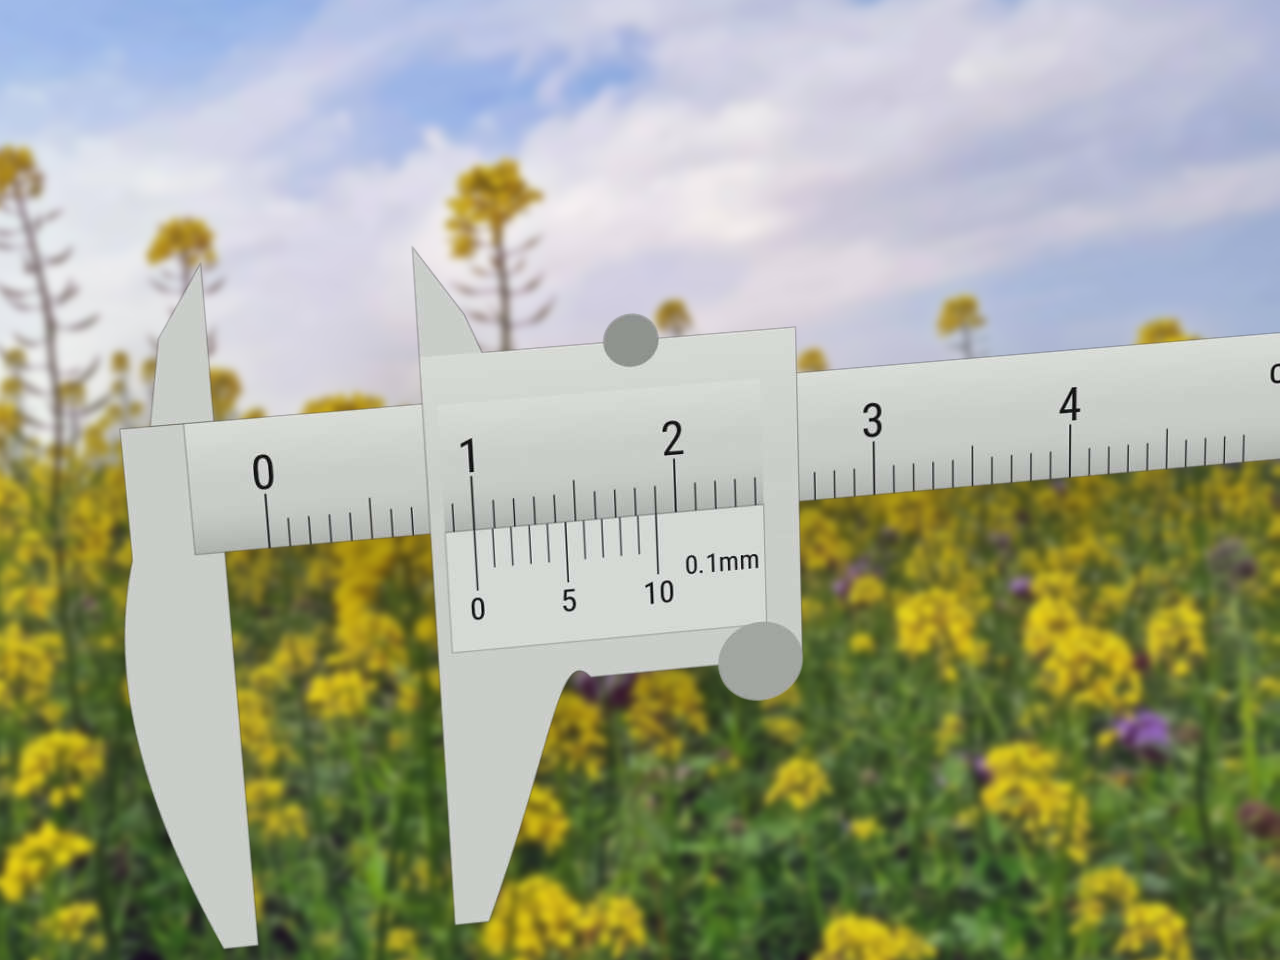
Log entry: 10.0 mm
